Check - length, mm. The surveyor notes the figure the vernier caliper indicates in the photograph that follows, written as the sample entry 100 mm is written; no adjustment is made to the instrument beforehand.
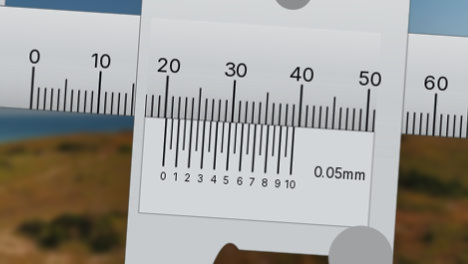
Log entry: 20.2 mm
